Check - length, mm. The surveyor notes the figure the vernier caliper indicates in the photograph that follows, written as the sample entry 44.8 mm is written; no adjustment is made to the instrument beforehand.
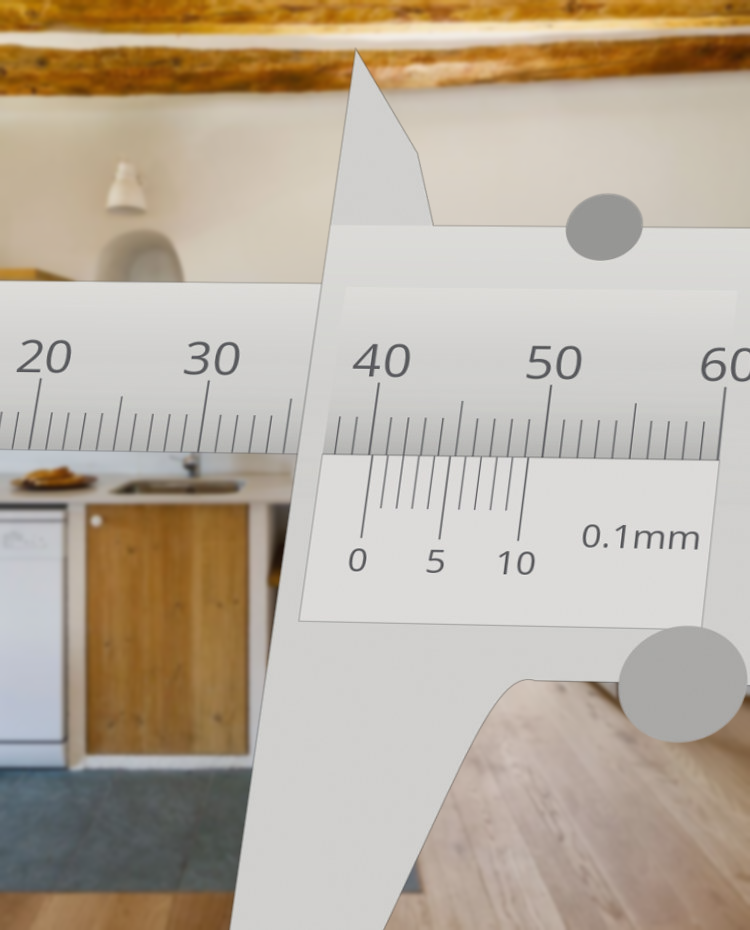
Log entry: 40.2 mm
